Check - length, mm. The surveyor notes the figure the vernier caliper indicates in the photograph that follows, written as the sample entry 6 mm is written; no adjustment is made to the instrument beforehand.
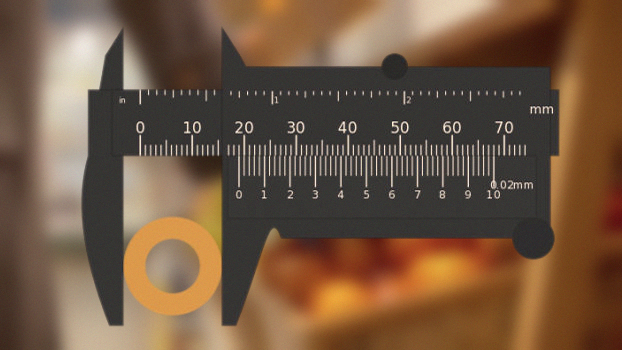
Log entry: 19.0 mm
